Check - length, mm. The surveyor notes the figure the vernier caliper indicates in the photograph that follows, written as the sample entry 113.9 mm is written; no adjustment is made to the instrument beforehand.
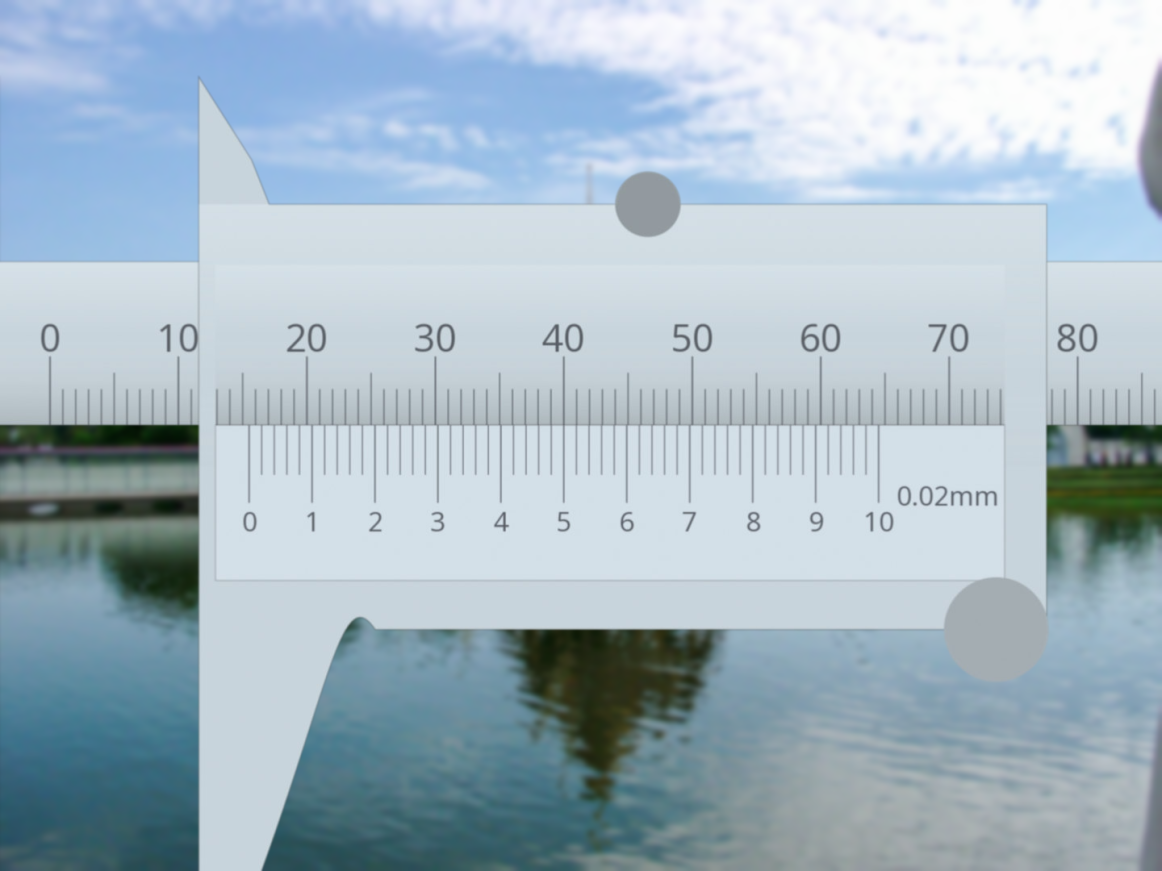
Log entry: 15.5 mm
